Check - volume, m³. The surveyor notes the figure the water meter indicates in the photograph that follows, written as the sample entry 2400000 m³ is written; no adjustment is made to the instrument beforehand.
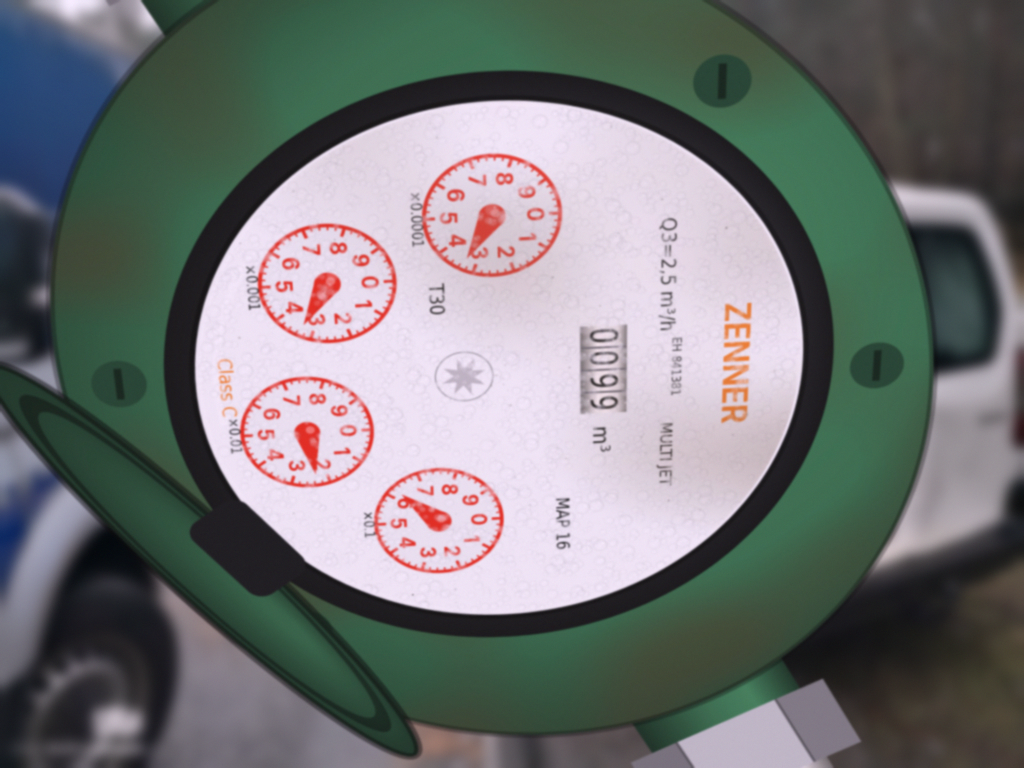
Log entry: 99.6233 m³
